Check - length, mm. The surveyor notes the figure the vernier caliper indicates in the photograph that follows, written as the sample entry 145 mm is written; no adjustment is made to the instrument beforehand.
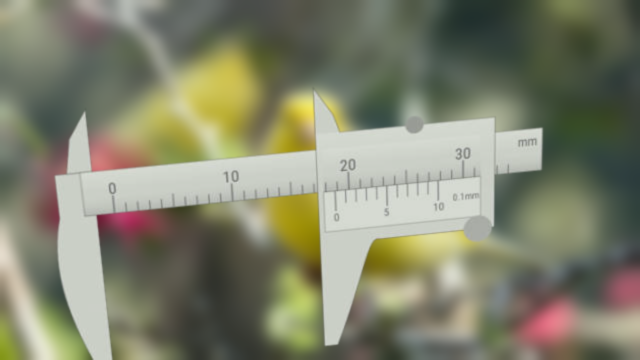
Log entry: 18.8 mm
